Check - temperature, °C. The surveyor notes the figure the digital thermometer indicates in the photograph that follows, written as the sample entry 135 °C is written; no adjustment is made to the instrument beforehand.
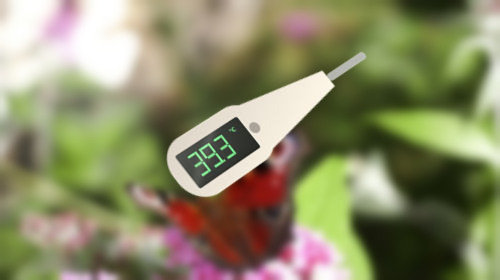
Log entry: 39.3 °C
